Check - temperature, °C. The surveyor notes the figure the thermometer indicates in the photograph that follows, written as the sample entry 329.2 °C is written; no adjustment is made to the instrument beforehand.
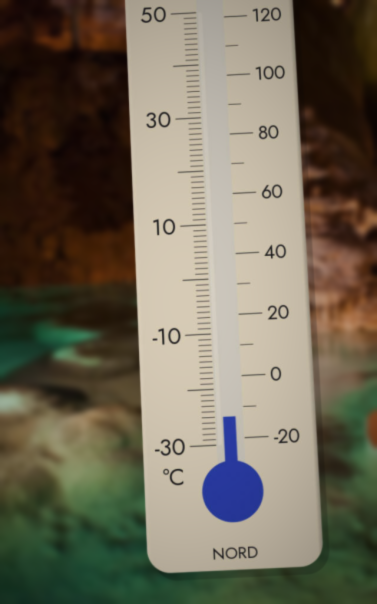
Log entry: -25 °C
